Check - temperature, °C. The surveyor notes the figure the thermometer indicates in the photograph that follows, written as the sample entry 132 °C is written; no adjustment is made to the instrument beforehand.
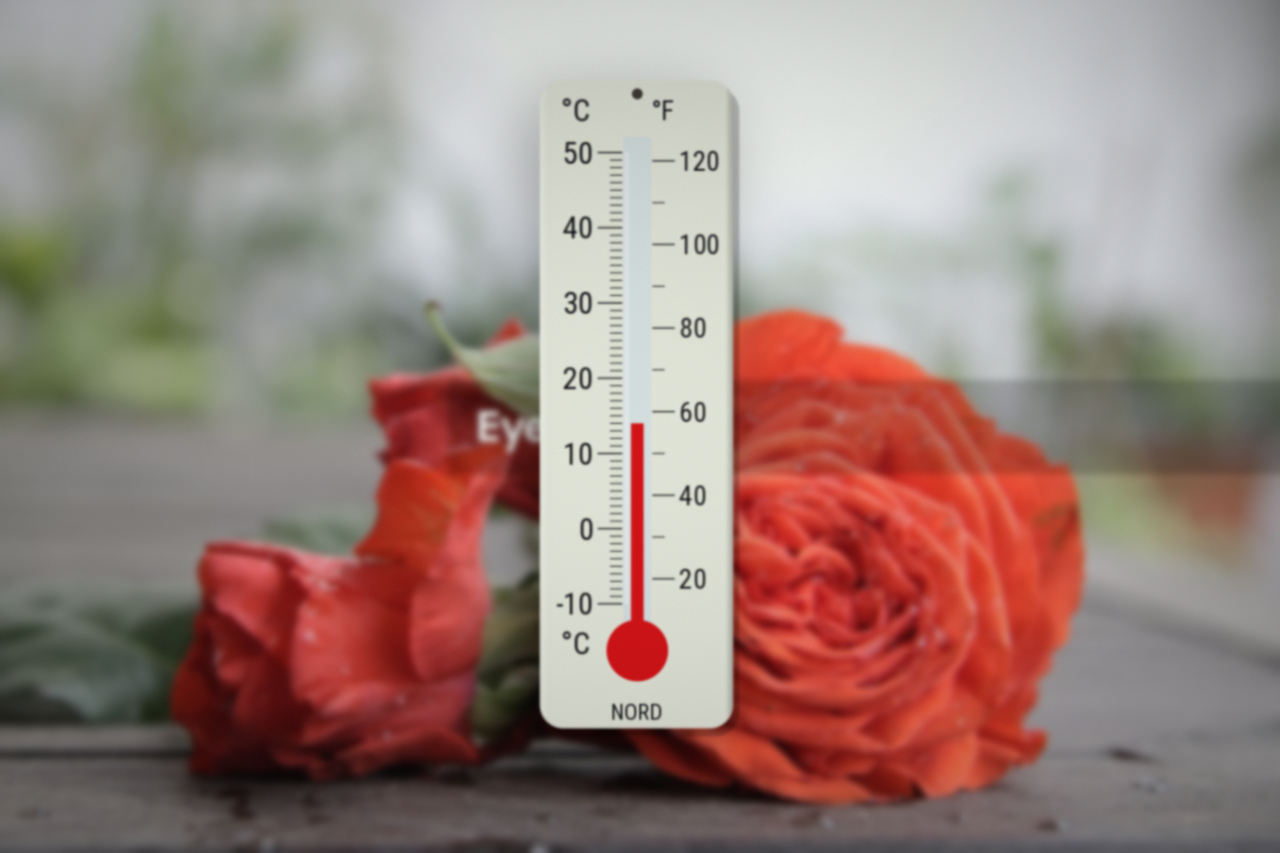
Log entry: 14 °C
